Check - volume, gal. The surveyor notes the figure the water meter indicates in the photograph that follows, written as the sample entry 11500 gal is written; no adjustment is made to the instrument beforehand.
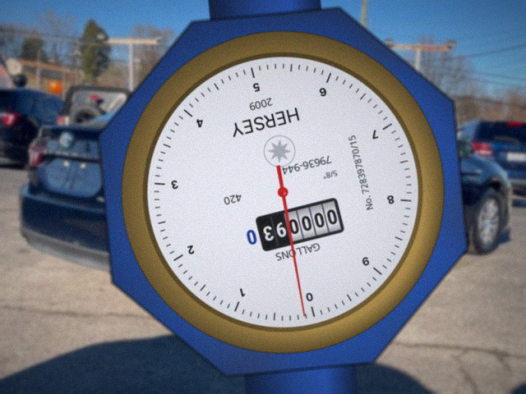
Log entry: 930.1 gal
